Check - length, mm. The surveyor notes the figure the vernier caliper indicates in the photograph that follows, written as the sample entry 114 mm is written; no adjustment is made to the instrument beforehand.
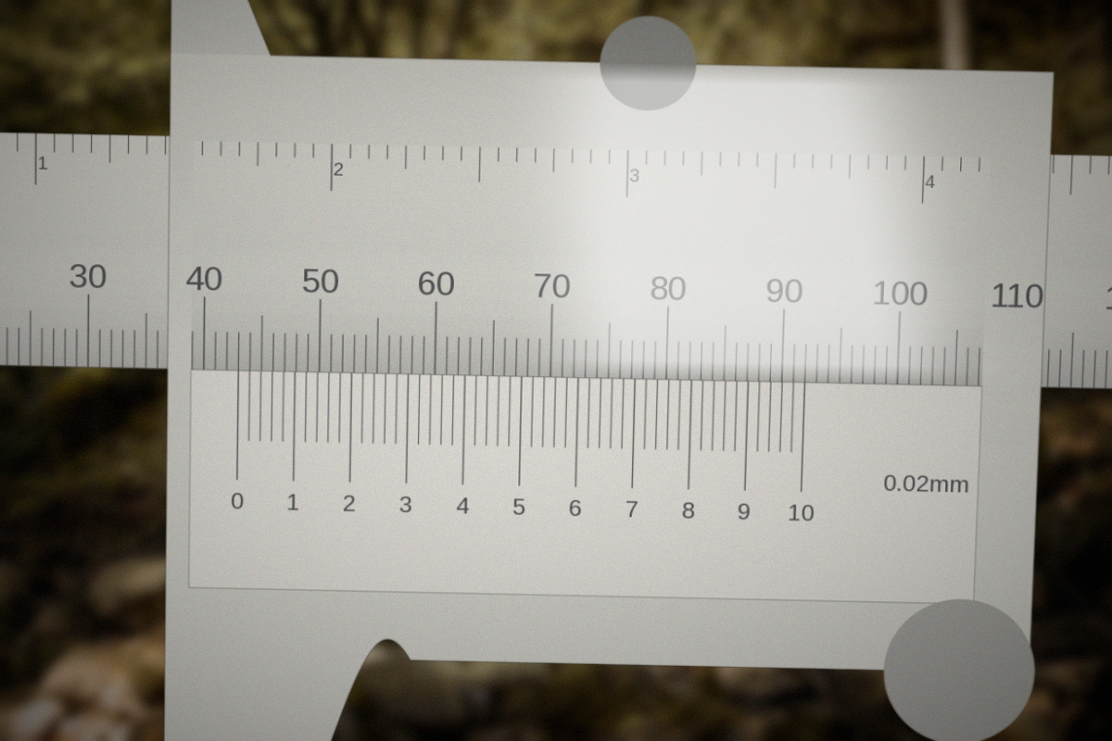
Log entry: 43.0 mm
